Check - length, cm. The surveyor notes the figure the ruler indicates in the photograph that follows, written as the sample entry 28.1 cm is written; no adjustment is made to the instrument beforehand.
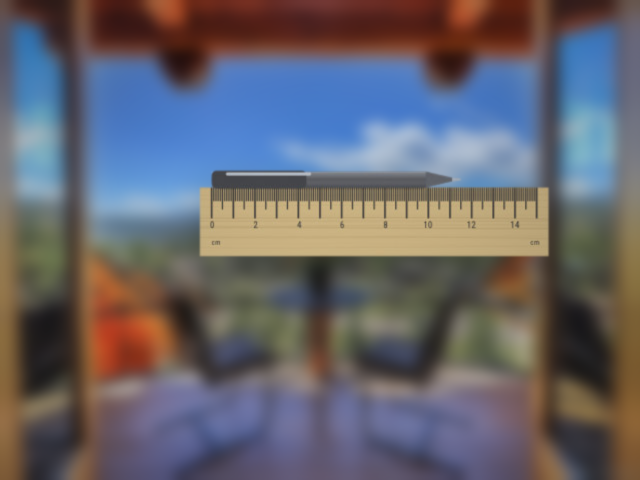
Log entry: 11.5 cm
